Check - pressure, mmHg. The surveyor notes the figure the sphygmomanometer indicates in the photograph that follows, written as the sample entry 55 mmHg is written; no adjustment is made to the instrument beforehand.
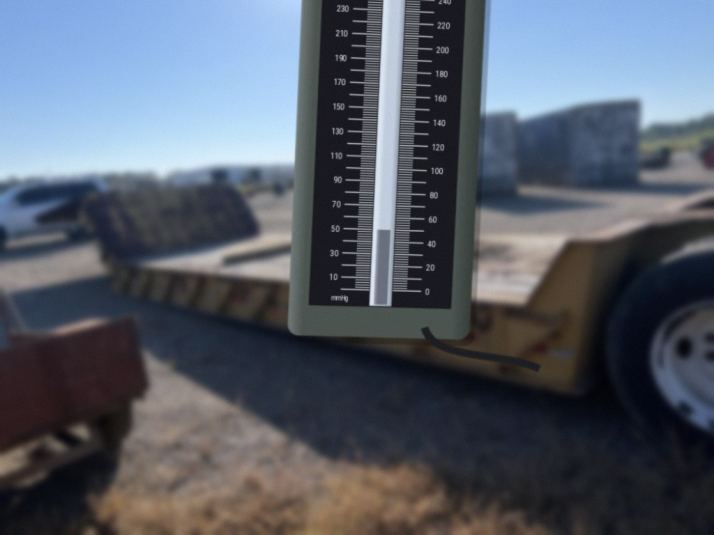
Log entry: 50 mmHg
